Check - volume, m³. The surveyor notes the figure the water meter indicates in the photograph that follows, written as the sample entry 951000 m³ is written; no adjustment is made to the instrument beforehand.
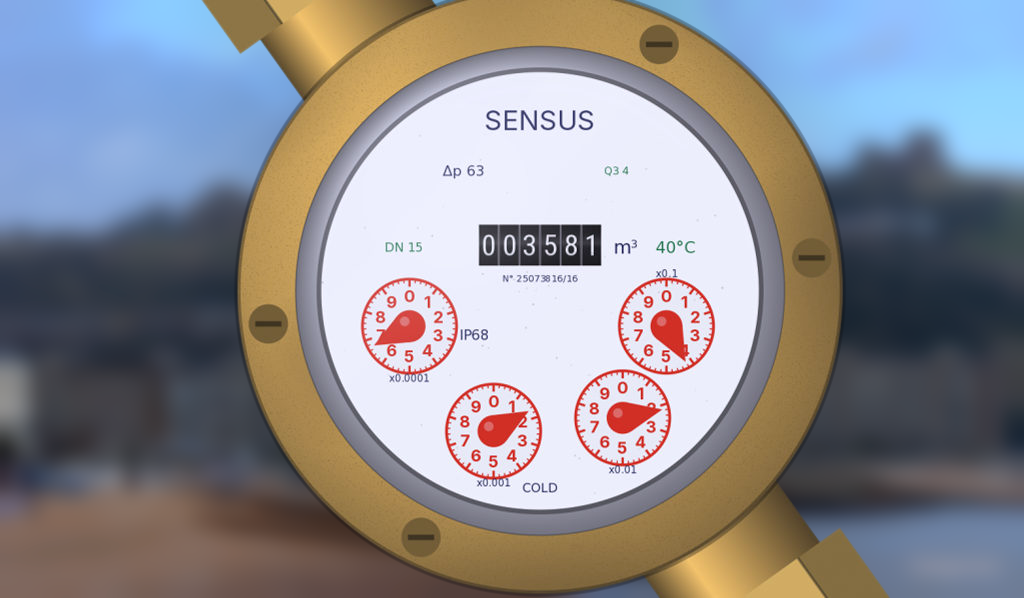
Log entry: 3581.4216 m³
